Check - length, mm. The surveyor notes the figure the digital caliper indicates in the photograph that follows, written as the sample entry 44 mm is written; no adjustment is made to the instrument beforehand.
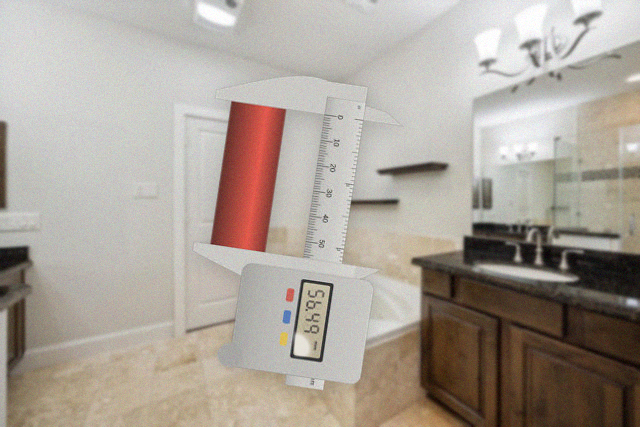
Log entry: 56.49 mm
